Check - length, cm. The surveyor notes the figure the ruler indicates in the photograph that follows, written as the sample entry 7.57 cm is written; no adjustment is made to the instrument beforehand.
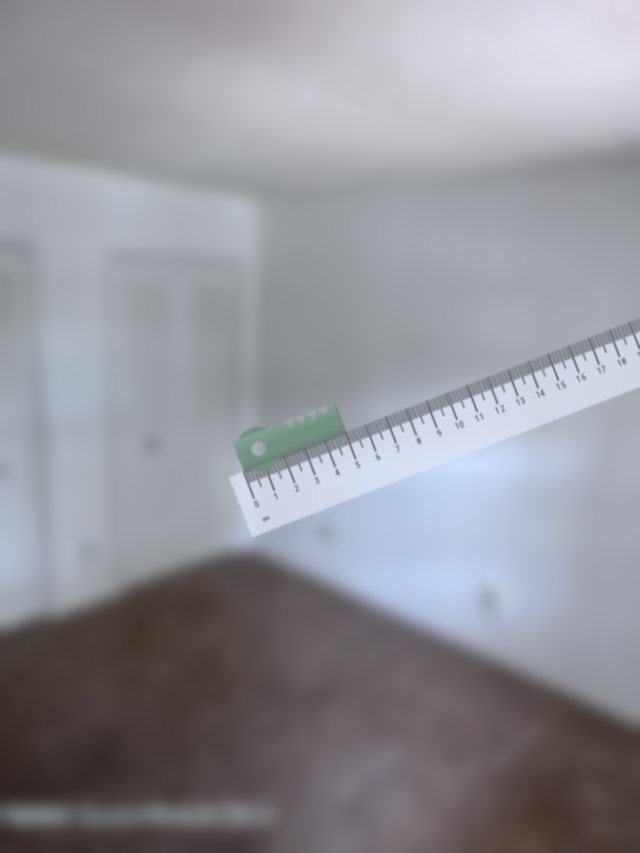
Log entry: 5 cm
